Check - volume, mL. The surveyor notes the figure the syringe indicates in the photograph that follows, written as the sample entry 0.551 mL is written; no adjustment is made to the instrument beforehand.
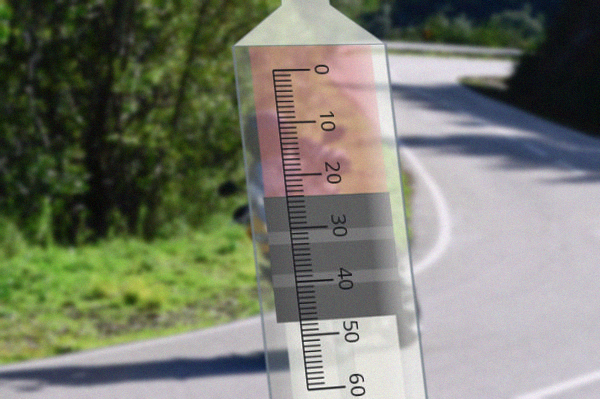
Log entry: 24 mL
